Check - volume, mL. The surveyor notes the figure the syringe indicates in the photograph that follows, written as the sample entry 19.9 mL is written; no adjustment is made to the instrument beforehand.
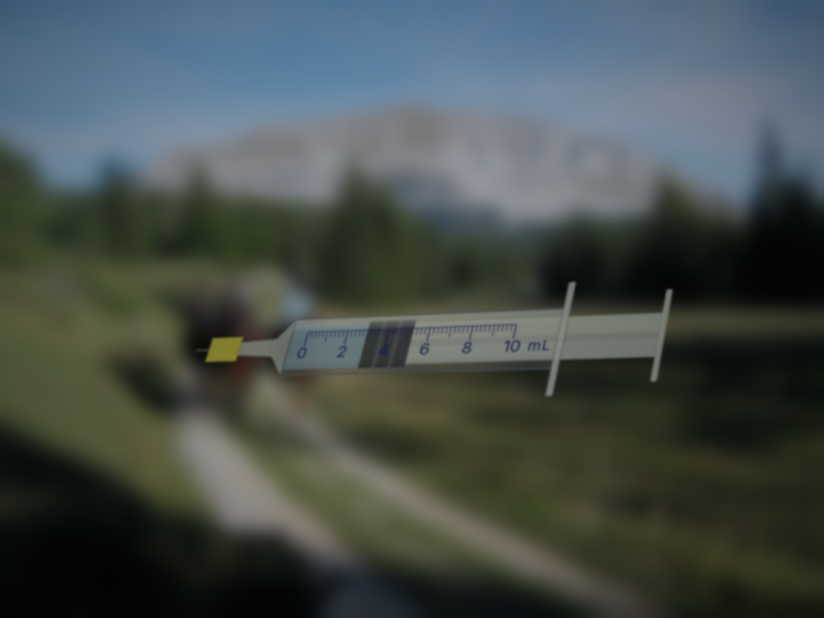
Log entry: 3 mL
